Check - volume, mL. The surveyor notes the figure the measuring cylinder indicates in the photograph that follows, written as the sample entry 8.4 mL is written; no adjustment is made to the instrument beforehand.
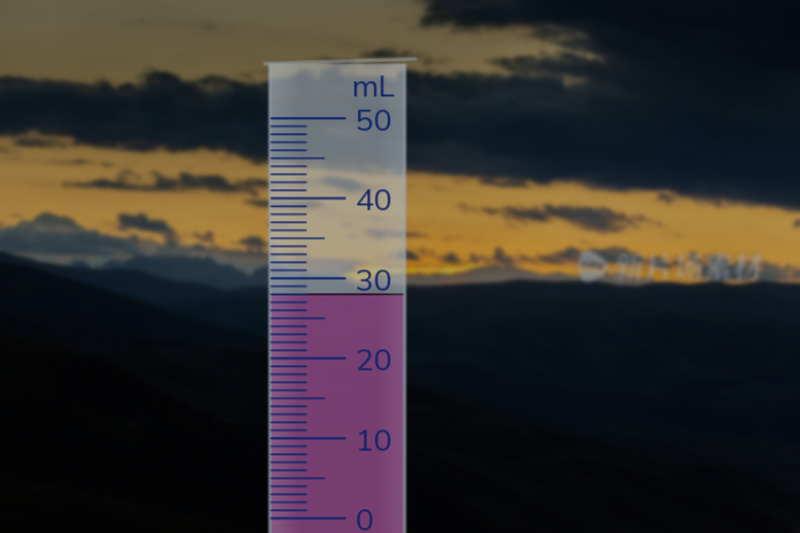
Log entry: 28 mL
